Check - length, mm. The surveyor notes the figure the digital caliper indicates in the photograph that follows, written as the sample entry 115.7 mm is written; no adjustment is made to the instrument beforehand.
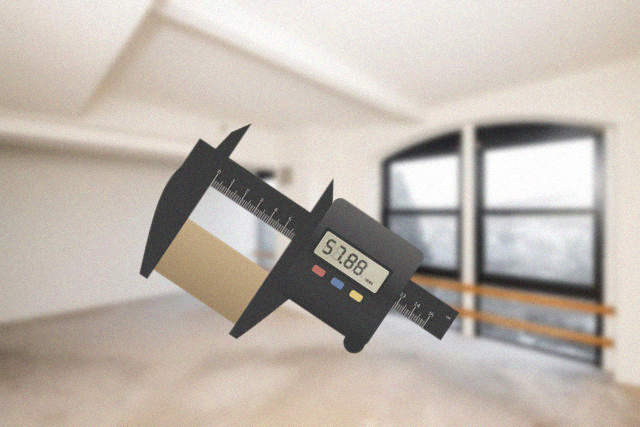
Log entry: 57.88 mm
